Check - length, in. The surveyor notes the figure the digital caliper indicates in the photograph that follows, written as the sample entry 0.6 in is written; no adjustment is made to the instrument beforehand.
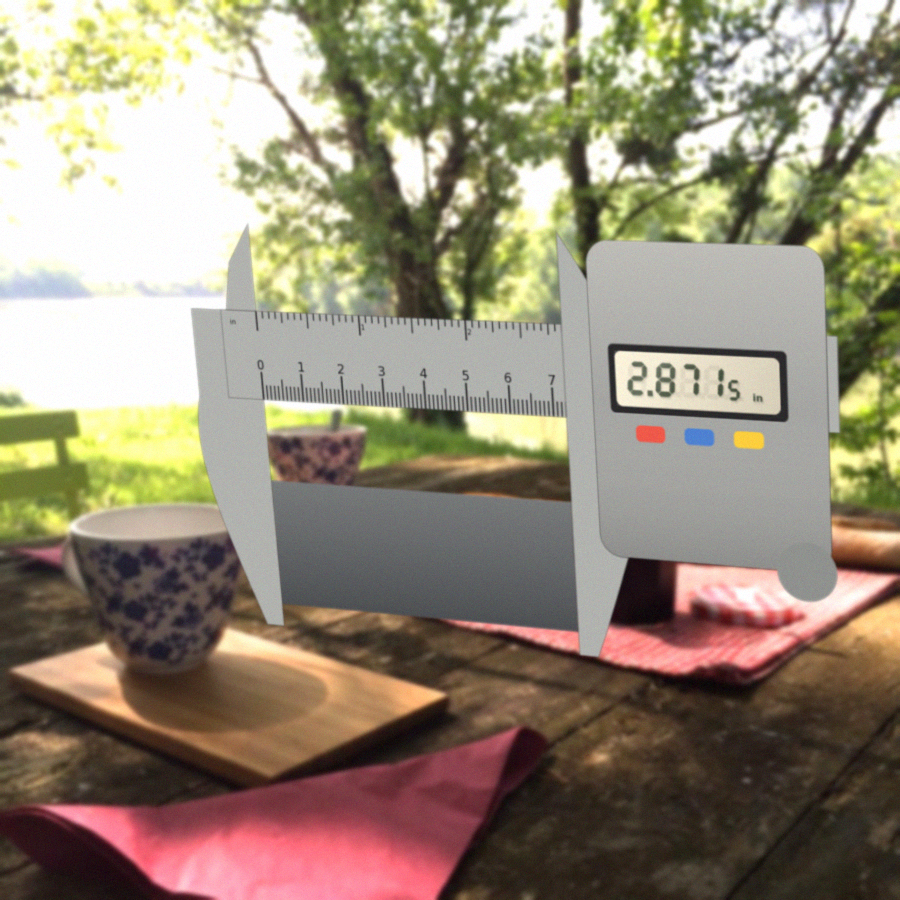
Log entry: 2.8715 in
